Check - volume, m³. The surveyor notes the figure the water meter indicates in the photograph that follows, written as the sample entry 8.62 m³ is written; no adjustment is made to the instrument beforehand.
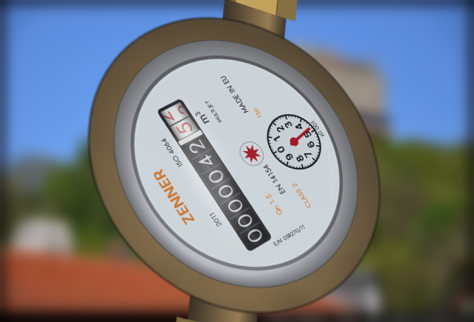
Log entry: 42.524 m³
